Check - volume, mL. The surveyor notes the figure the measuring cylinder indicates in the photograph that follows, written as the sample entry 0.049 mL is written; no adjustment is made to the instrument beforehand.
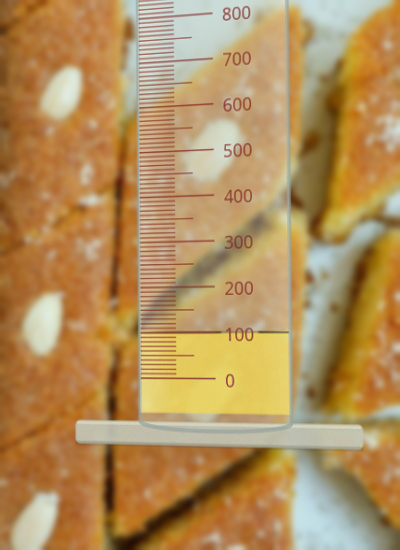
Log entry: 100 mL
